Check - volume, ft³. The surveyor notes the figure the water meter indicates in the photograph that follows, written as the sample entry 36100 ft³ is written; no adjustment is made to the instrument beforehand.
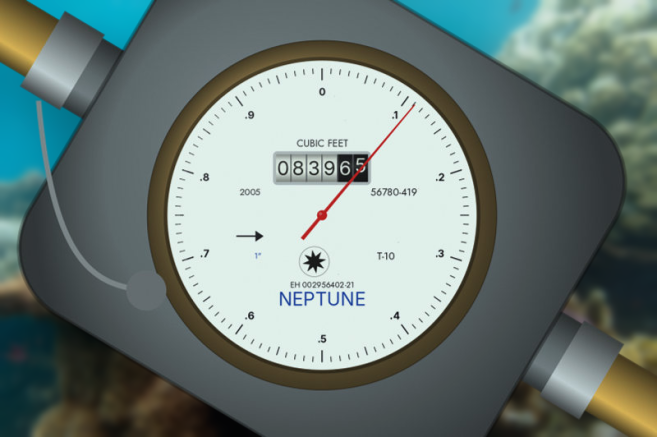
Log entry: 83965.11 ft³
